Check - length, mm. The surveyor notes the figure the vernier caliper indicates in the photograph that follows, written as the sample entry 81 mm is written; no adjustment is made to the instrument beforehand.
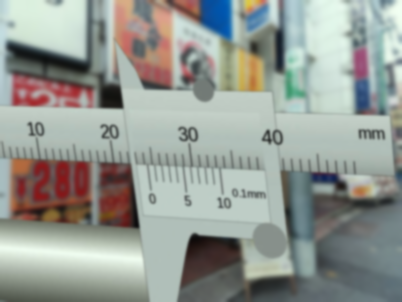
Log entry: 24.4 mm
